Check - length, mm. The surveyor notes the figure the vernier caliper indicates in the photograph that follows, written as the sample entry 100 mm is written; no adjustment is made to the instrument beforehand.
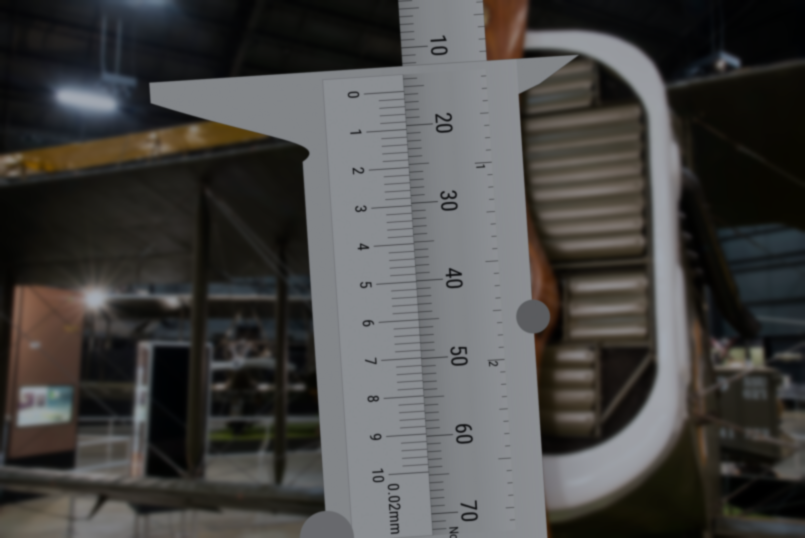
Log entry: 15.6 mm
